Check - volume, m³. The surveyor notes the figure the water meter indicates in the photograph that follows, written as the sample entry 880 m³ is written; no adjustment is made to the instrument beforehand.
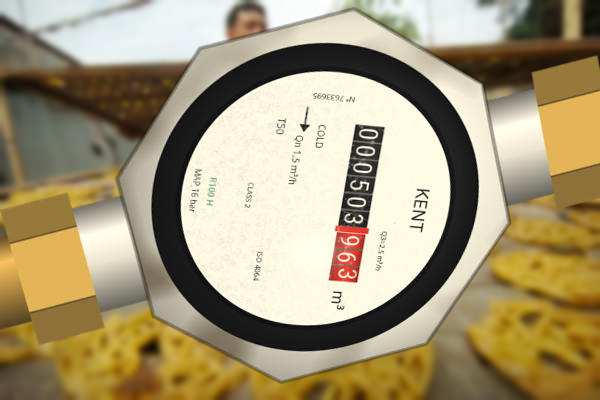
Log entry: 503.963 m³
